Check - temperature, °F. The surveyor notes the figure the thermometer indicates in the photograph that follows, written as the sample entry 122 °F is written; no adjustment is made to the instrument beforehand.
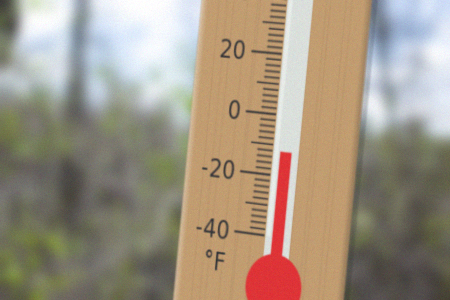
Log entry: -12 °F
